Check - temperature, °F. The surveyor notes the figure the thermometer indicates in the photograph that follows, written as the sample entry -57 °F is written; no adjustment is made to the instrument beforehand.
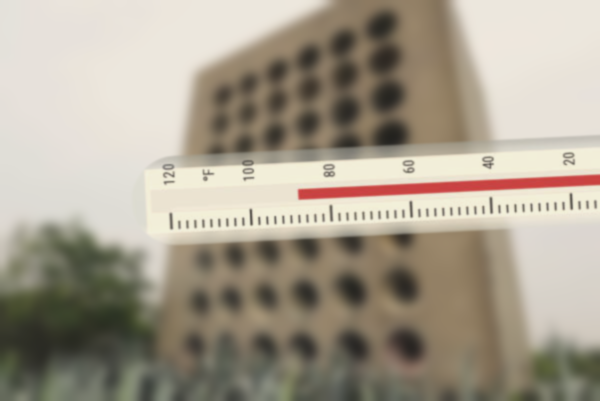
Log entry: 88 °F
